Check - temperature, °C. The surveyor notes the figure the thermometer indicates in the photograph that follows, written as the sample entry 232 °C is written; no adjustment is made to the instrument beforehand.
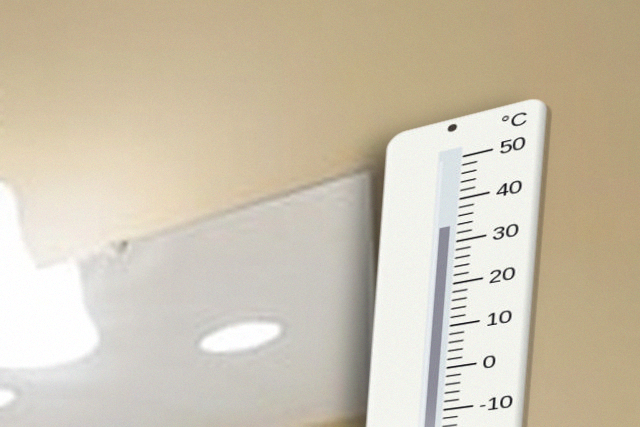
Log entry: 34 °C
